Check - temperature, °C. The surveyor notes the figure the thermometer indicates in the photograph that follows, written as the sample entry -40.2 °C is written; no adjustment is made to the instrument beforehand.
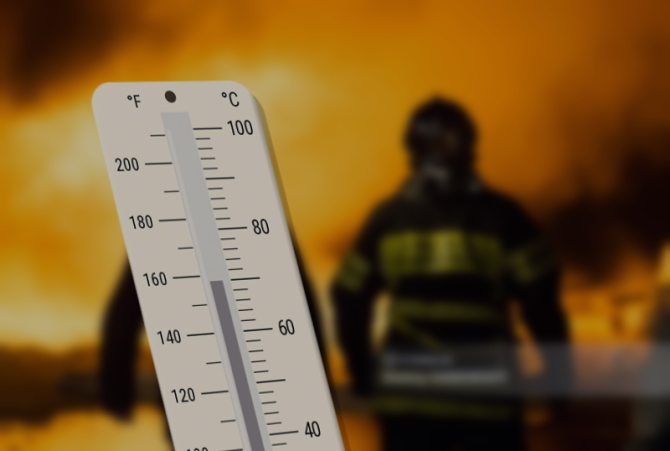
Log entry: 70 °C
